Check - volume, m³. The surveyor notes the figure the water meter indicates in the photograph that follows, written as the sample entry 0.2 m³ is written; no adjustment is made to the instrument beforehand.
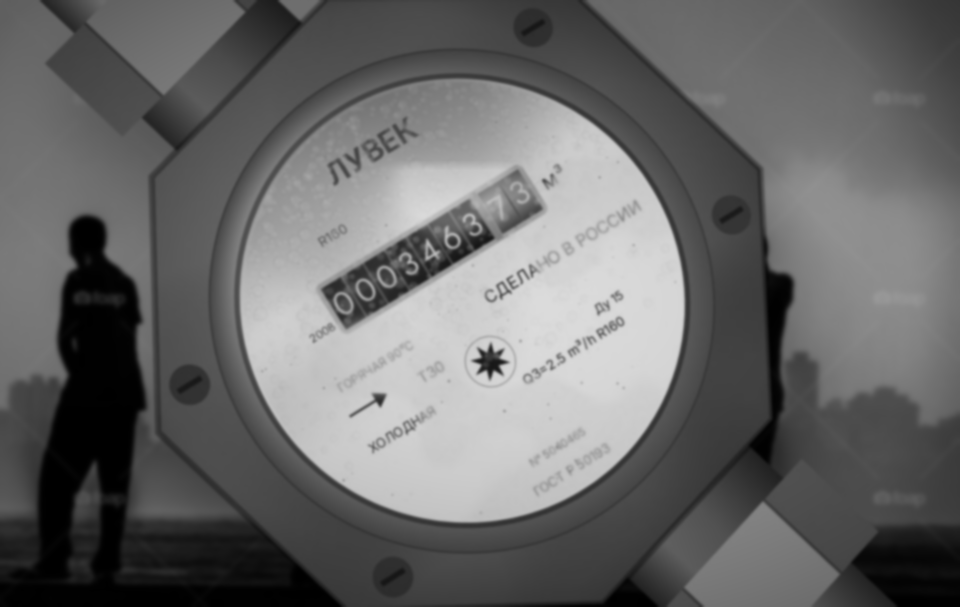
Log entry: 3463.73 m³
